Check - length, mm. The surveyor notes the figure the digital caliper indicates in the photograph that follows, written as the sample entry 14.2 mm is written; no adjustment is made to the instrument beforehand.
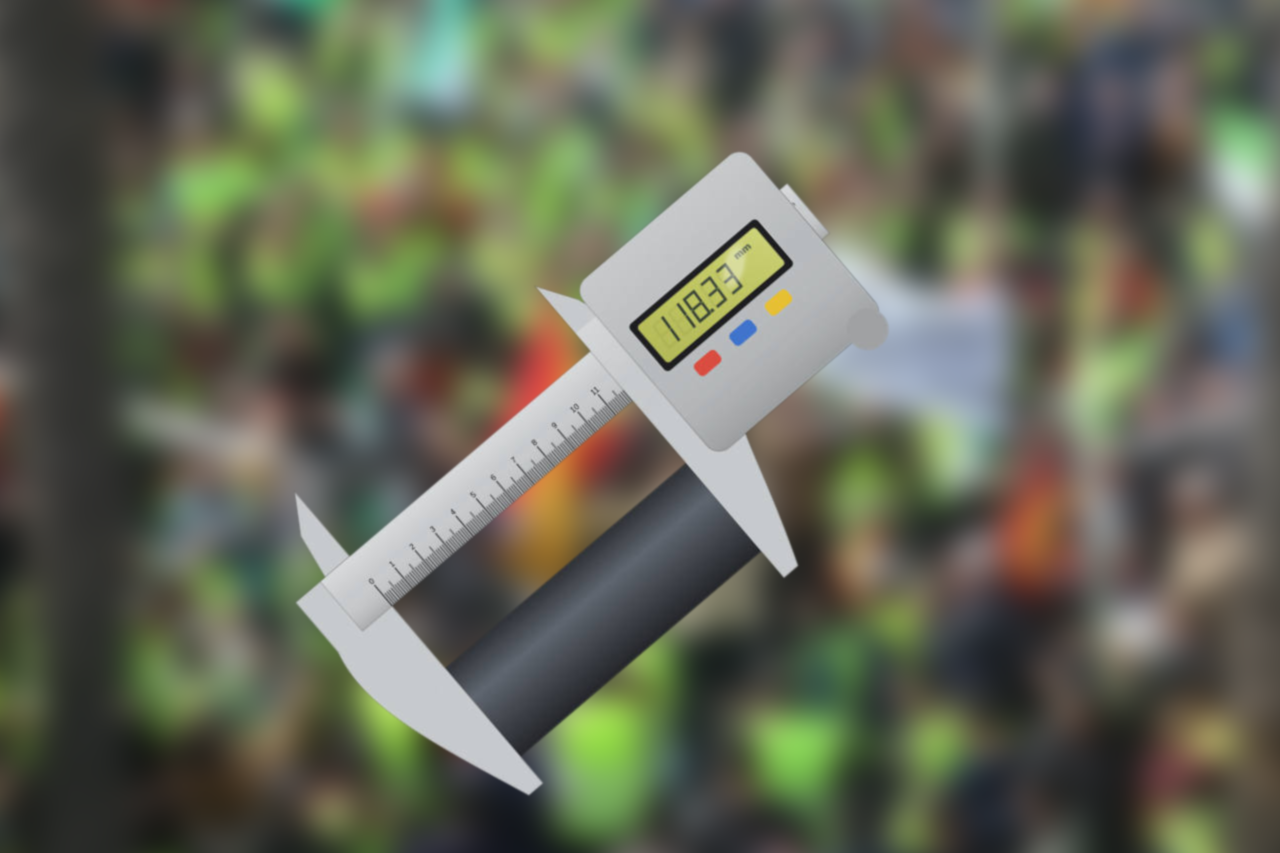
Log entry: 118.33 mm
